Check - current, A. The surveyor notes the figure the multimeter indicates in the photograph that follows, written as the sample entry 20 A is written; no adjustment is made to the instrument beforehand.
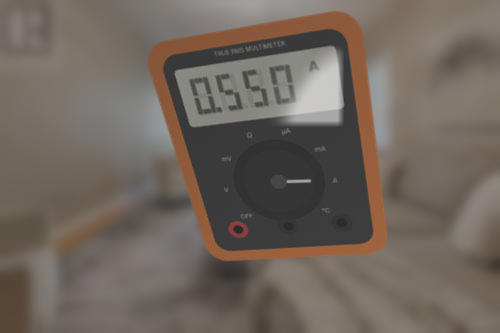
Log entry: 0.550 A
